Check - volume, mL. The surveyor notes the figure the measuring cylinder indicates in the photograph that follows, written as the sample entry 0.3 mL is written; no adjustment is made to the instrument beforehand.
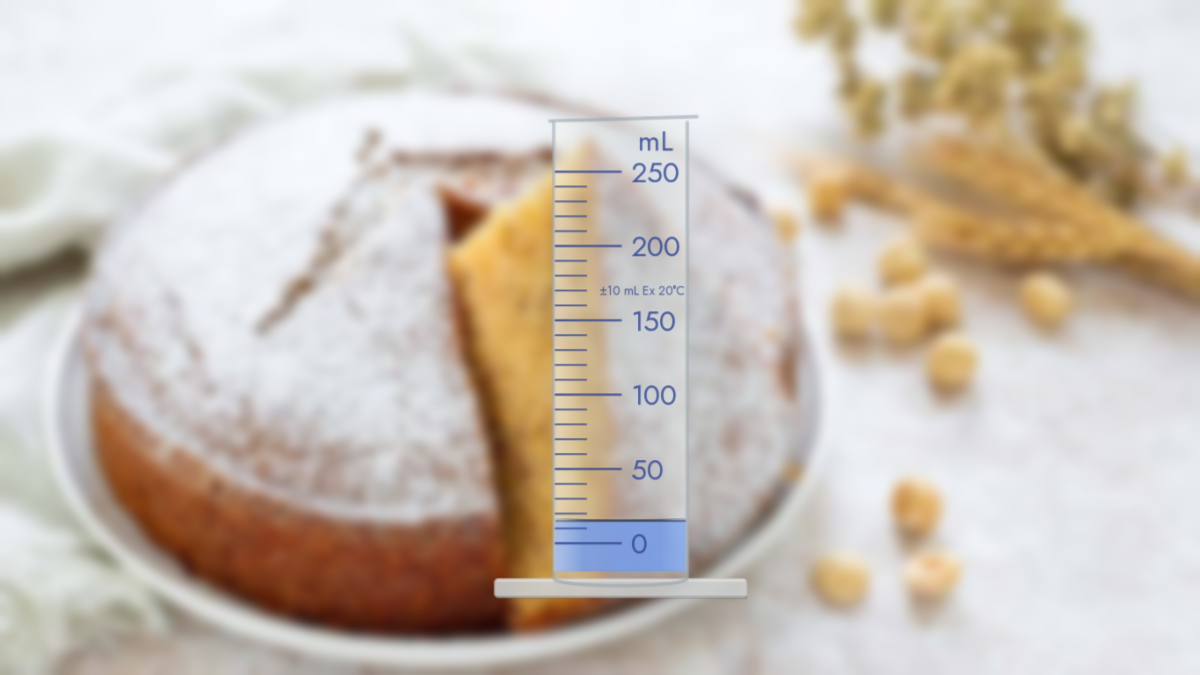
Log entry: 15 mL
